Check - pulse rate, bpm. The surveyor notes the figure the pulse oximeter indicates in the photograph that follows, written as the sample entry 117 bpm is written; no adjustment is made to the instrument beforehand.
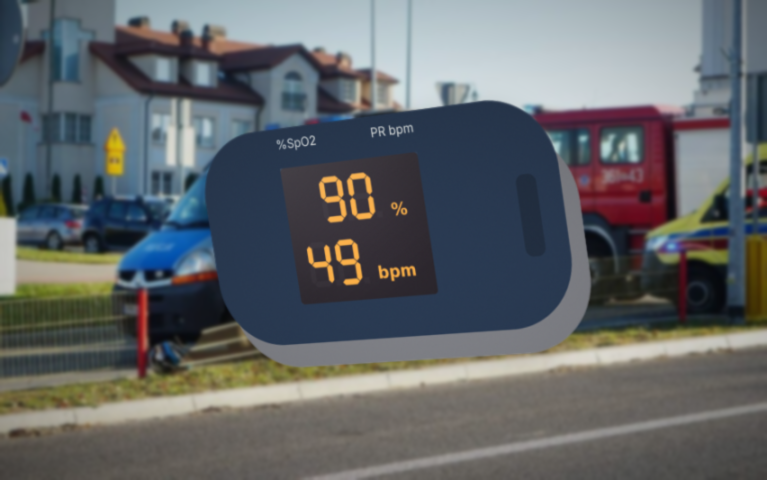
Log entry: 49 bpm
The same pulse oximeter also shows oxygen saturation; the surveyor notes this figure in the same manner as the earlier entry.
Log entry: 90 %
